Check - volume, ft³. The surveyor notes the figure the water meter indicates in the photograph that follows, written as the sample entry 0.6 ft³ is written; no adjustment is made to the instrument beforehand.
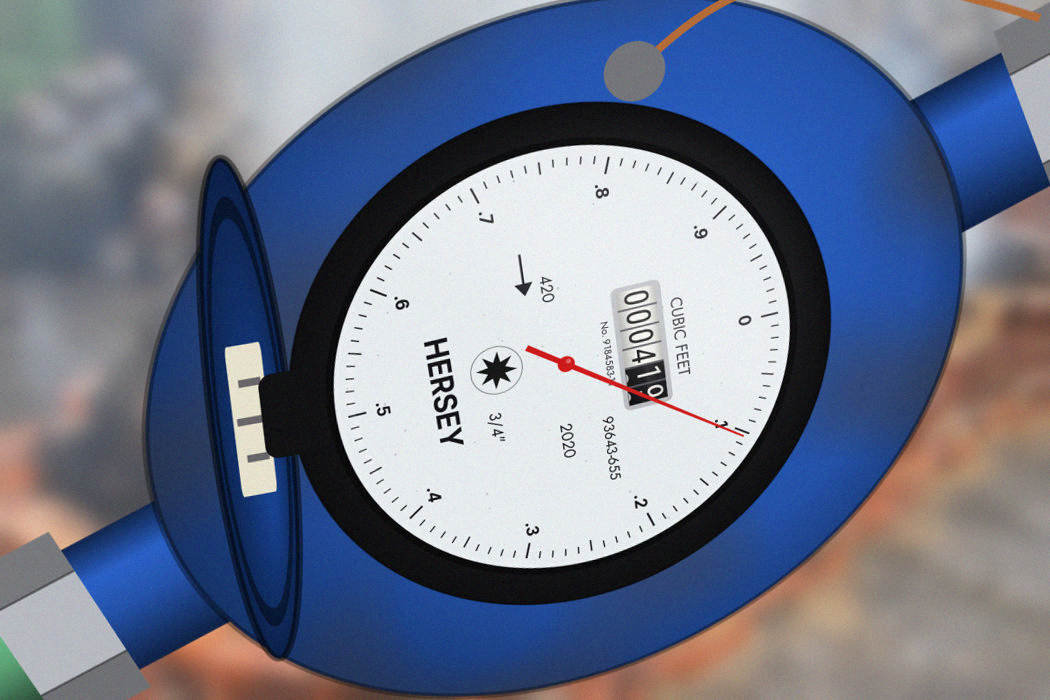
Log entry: 419.10 ft³
